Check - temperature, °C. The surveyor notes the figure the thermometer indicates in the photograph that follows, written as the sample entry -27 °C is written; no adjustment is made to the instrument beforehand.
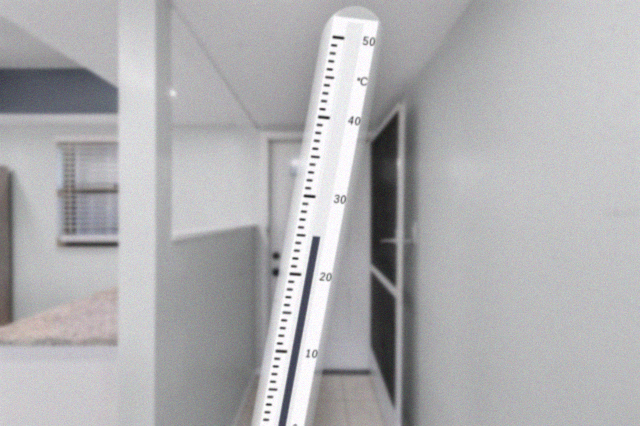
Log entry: 25 °C
